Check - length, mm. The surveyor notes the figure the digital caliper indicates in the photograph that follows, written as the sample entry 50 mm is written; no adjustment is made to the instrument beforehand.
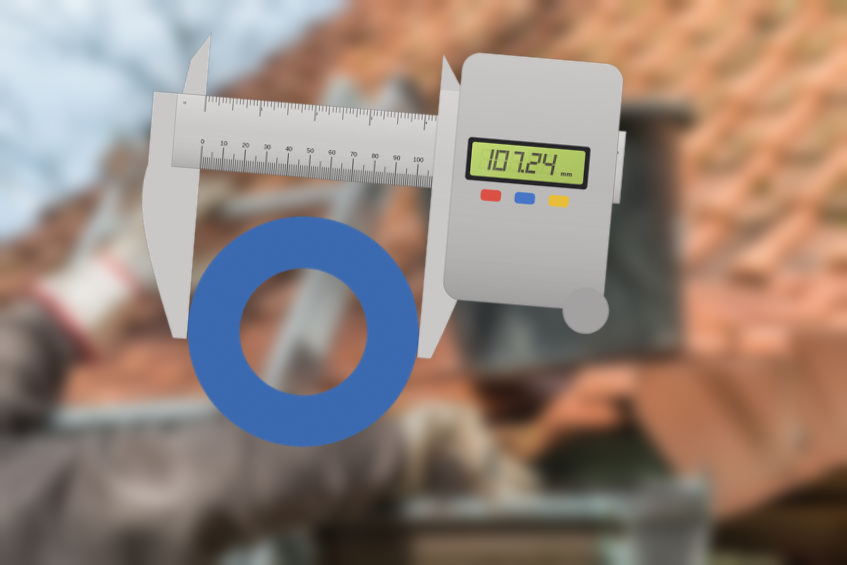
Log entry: 107.24 mm
